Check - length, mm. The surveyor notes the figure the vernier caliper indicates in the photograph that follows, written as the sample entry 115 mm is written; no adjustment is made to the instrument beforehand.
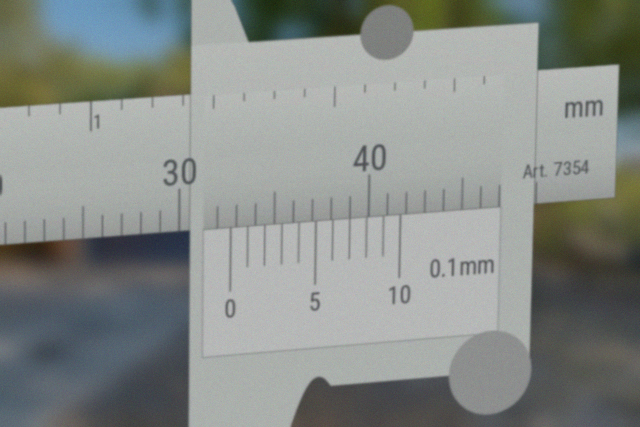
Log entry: 32.7 mm
